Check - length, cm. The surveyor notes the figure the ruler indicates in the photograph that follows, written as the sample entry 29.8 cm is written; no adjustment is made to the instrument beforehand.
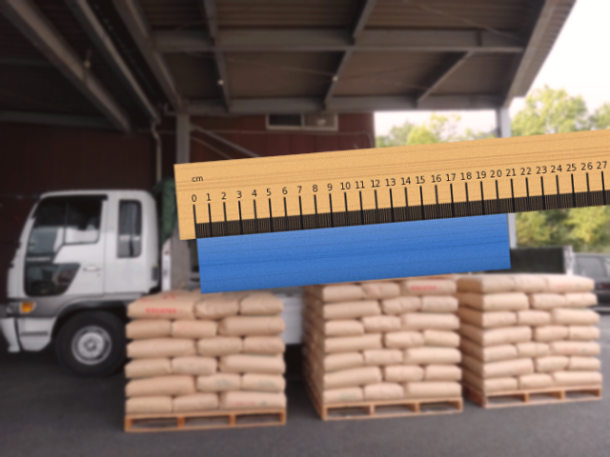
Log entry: 20.5 cm
